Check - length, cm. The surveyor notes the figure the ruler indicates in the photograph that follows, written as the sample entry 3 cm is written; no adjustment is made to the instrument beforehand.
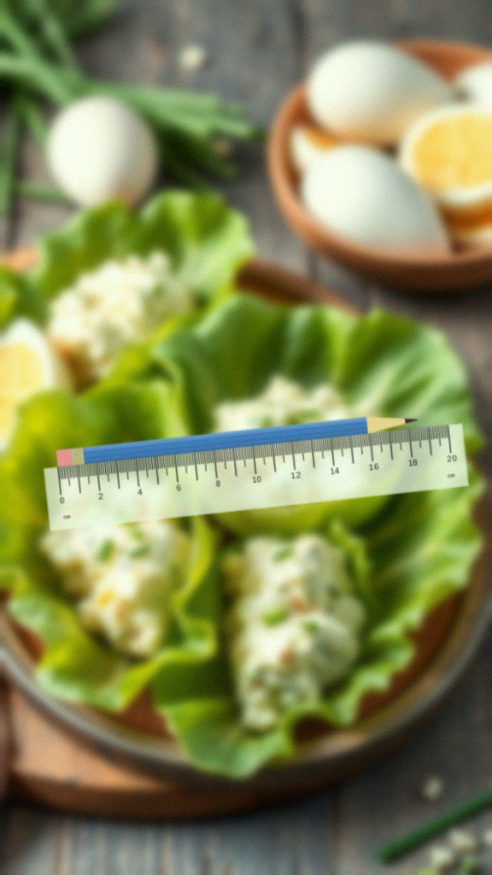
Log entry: 18.5 cm
